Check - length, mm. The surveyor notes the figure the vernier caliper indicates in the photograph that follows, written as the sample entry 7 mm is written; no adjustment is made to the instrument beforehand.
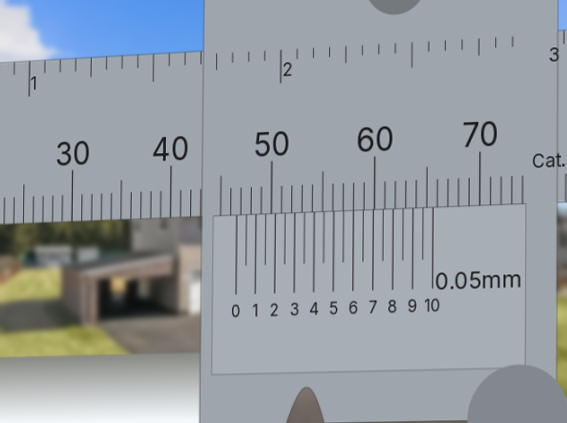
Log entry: 46.6 mm
